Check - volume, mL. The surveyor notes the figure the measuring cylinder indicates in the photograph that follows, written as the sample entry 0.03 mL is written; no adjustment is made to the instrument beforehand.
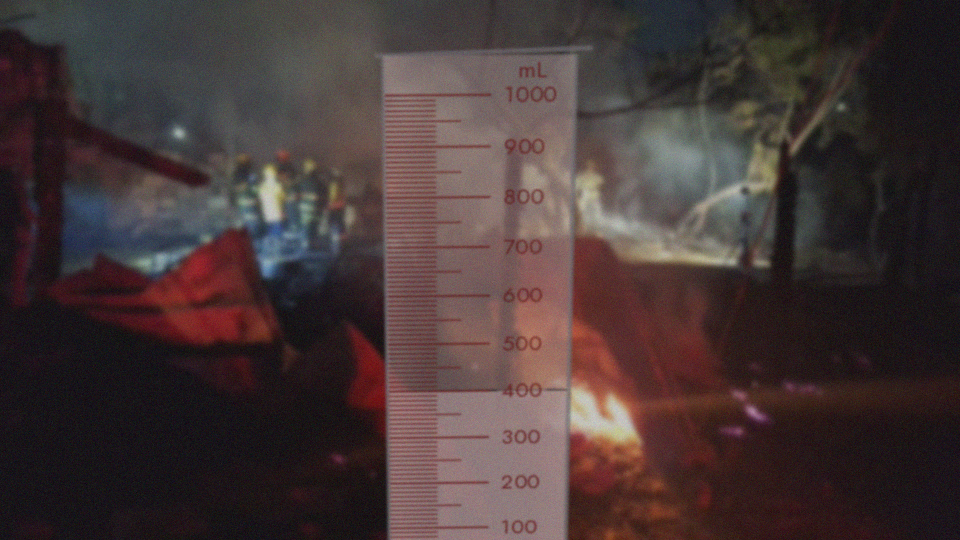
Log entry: 400 mL
